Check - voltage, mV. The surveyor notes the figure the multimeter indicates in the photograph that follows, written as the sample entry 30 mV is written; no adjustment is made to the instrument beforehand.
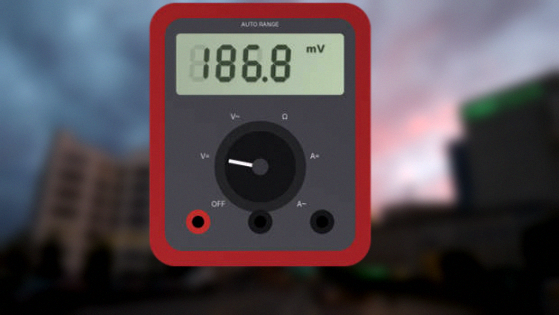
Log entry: 186.8 mV
